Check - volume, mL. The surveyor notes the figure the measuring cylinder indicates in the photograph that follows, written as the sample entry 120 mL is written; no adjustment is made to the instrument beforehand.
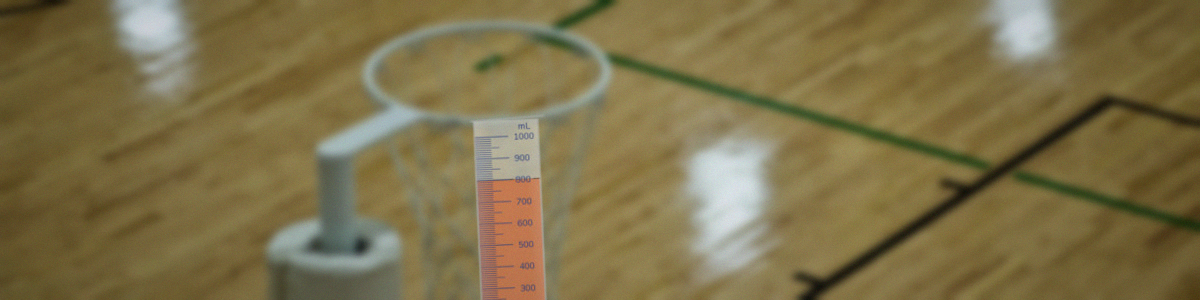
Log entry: 800 mL
